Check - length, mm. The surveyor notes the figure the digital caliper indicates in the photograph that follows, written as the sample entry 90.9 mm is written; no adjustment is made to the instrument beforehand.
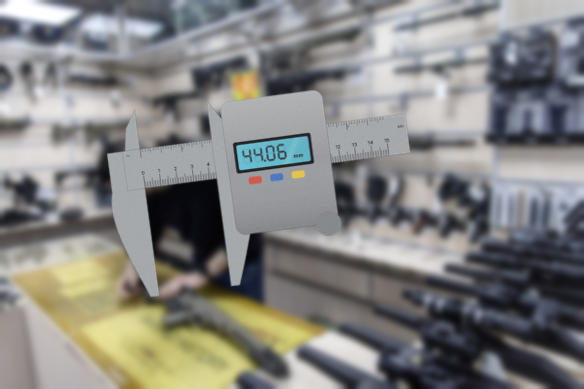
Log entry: 44.06 mm
